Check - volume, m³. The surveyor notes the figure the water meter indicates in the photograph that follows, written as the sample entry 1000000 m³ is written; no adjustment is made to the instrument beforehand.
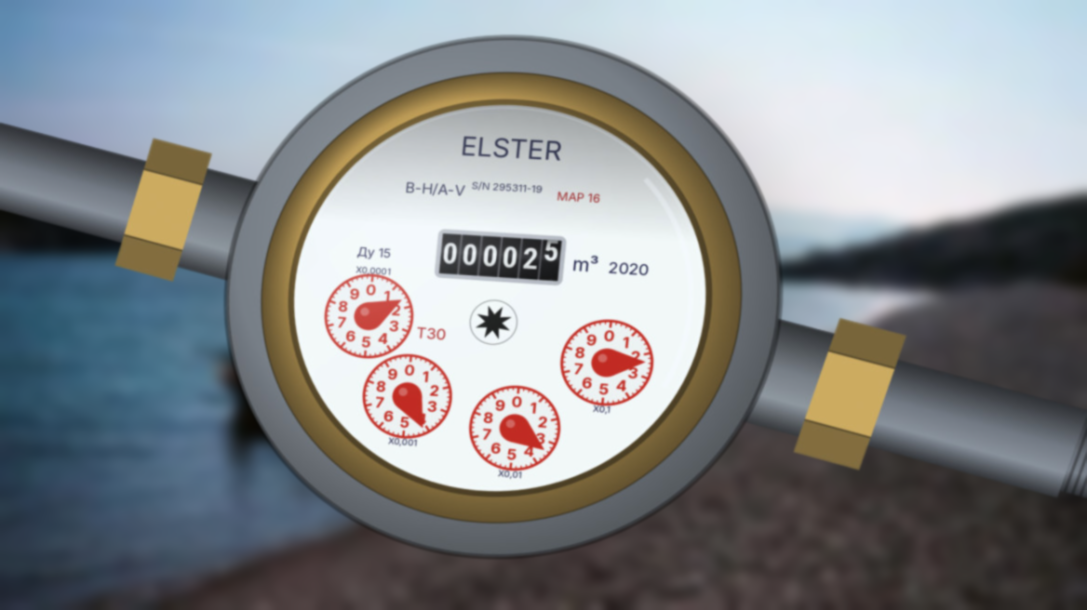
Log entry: 25.2341 m³
